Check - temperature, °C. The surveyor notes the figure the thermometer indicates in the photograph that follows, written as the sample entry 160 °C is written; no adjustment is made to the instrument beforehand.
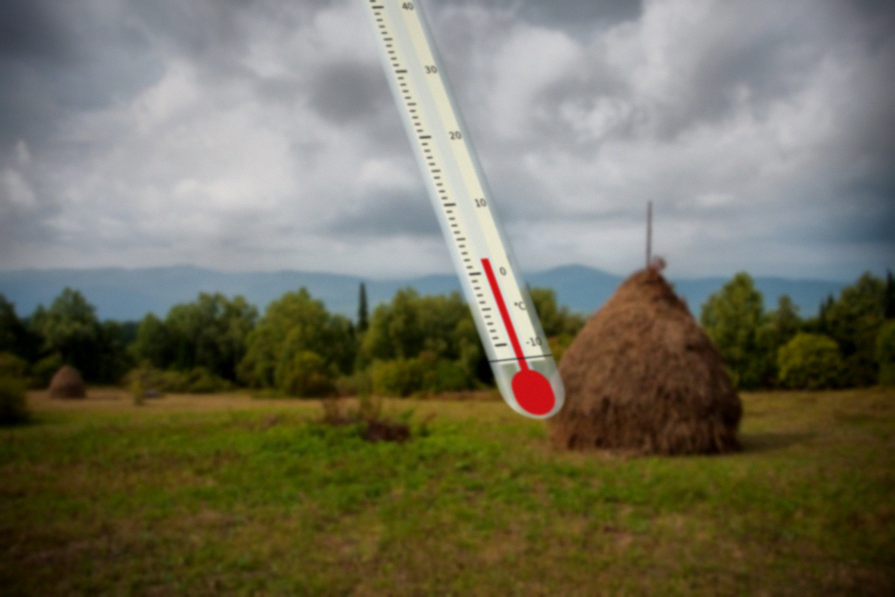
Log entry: 2 °C
